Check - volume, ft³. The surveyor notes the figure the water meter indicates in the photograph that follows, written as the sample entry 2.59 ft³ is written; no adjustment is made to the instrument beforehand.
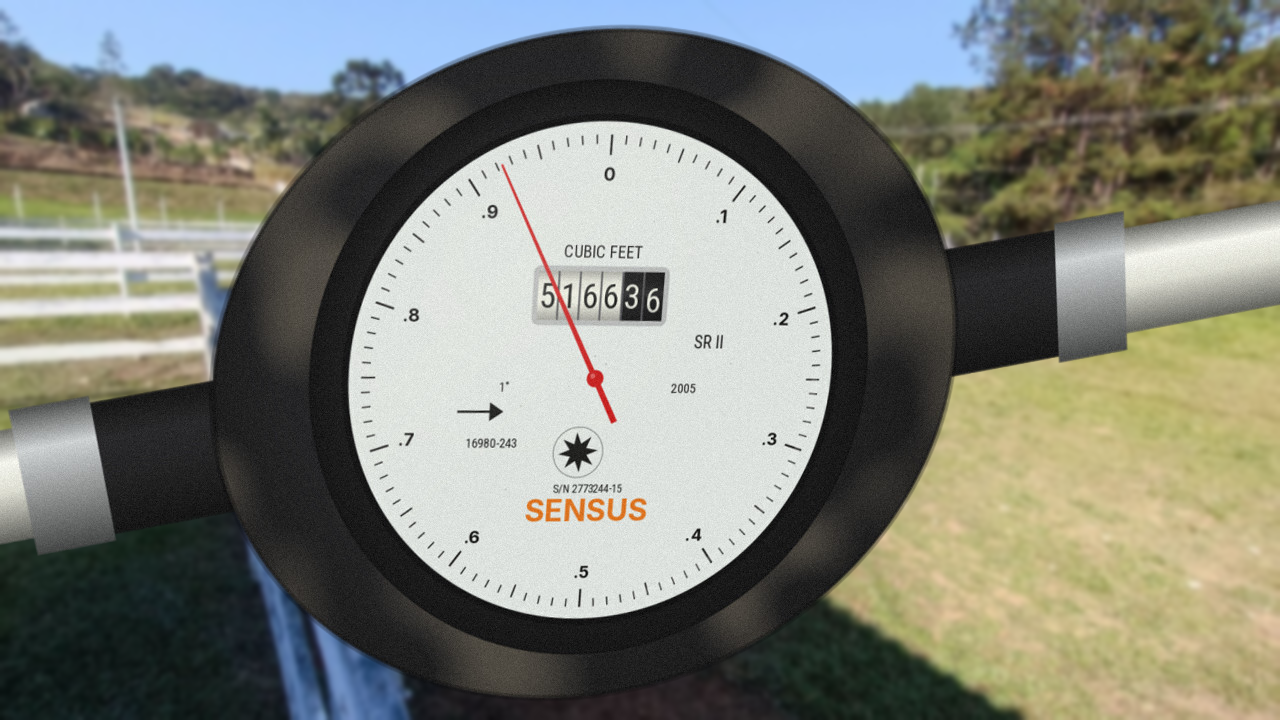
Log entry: 516635.92 ft³
